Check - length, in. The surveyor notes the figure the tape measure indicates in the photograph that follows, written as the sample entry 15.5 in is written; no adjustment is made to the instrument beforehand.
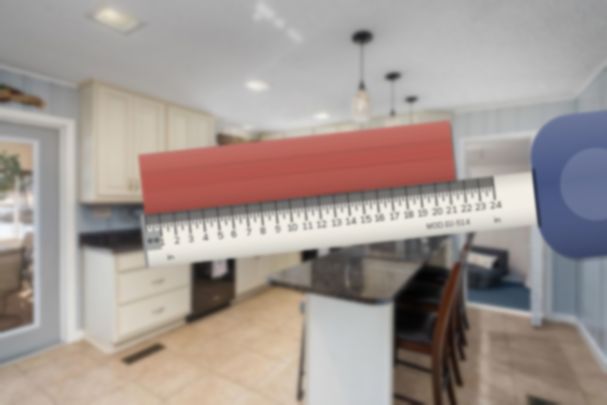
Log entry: 21.5 in
